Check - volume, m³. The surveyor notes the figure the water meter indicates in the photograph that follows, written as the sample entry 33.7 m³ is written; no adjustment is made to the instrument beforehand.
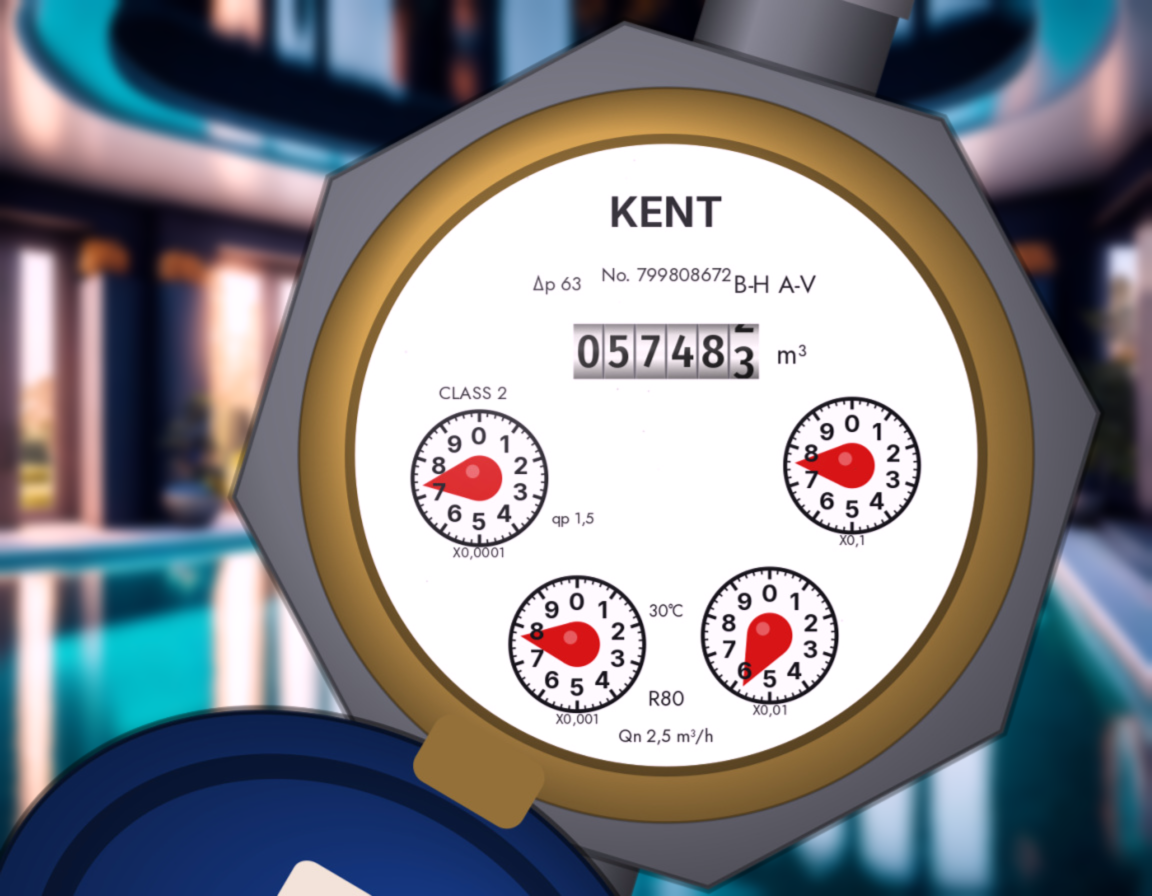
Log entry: 57482.7577 m³
